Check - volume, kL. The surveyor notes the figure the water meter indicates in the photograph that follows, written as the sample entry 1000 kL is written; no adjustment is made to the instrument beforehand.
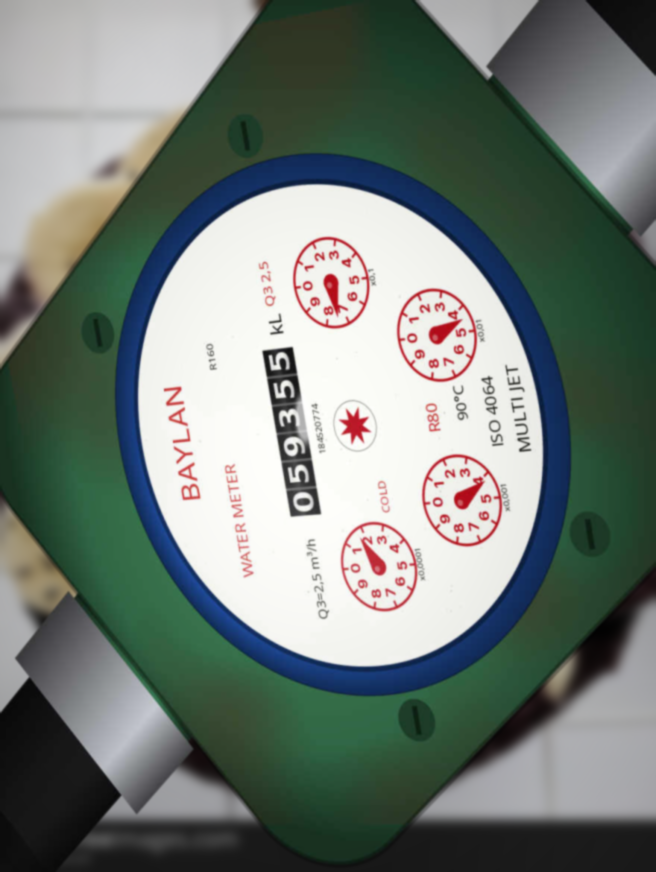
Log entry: 59355.7441 kL
